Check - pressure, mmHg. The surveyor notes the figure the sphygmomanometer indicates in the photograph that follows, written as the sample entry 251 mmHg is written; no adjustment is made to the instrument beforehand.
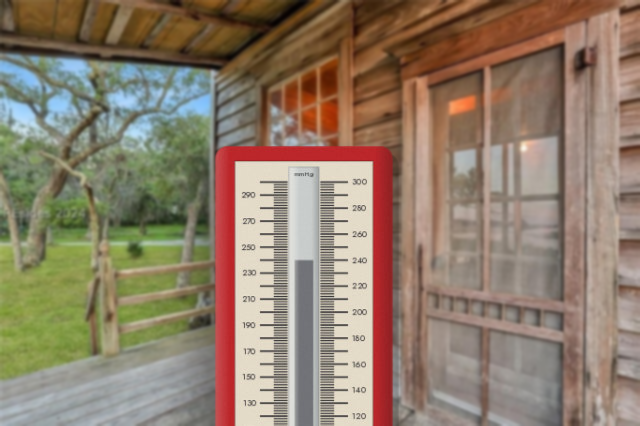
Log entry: 240 mmHg
